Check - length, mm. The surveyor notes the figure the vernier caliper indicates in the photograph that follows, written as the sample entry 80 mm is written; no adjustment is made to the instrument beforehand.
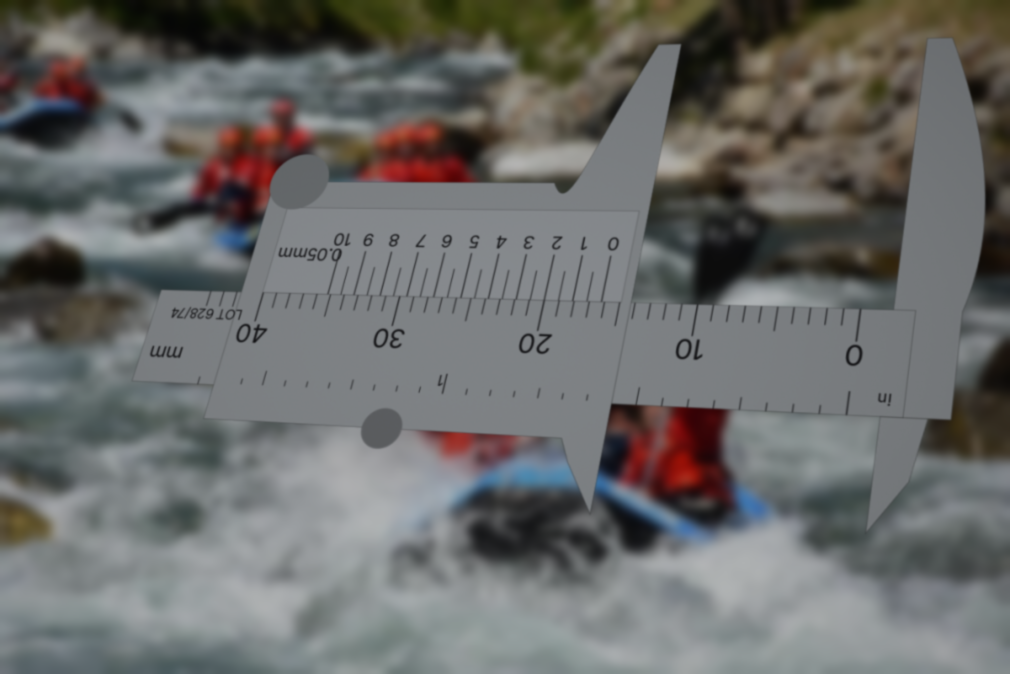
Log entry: 16.2 mm
